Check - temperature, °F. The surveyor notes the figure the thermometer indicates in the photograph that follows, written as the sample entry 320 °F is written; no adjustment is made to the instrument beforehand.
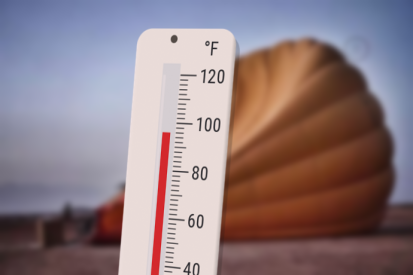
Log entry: 96 °F
